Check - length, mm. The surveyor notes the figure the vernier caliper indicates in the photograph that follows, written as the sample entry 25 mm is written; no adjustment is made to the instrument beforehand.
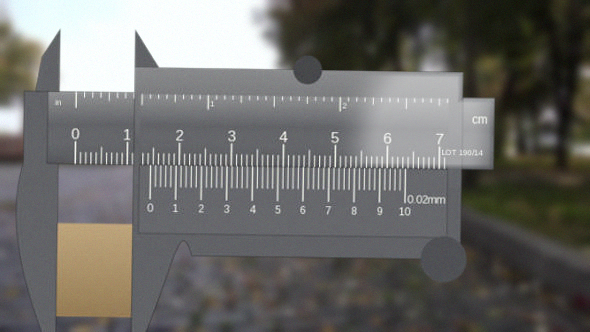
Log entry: 14.5 mm
